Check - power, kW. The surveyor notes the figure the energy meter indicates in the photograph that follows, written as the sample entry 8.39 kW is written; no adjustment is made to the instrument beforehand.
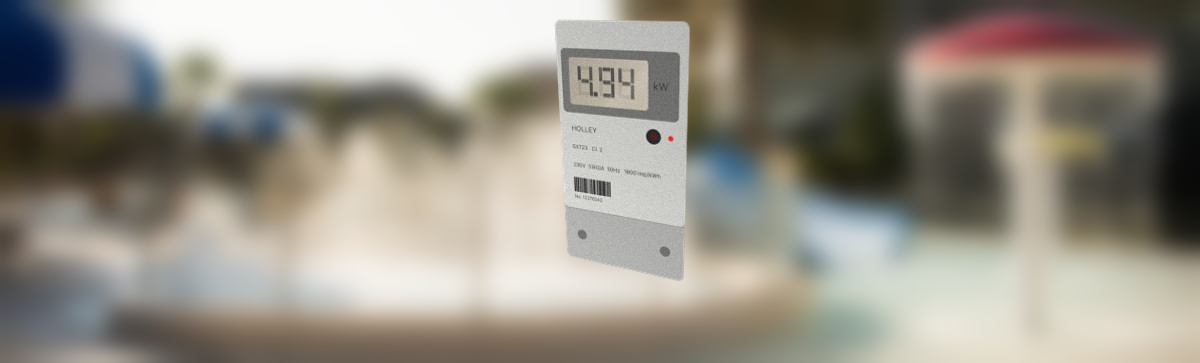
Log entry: 4.94 kW
